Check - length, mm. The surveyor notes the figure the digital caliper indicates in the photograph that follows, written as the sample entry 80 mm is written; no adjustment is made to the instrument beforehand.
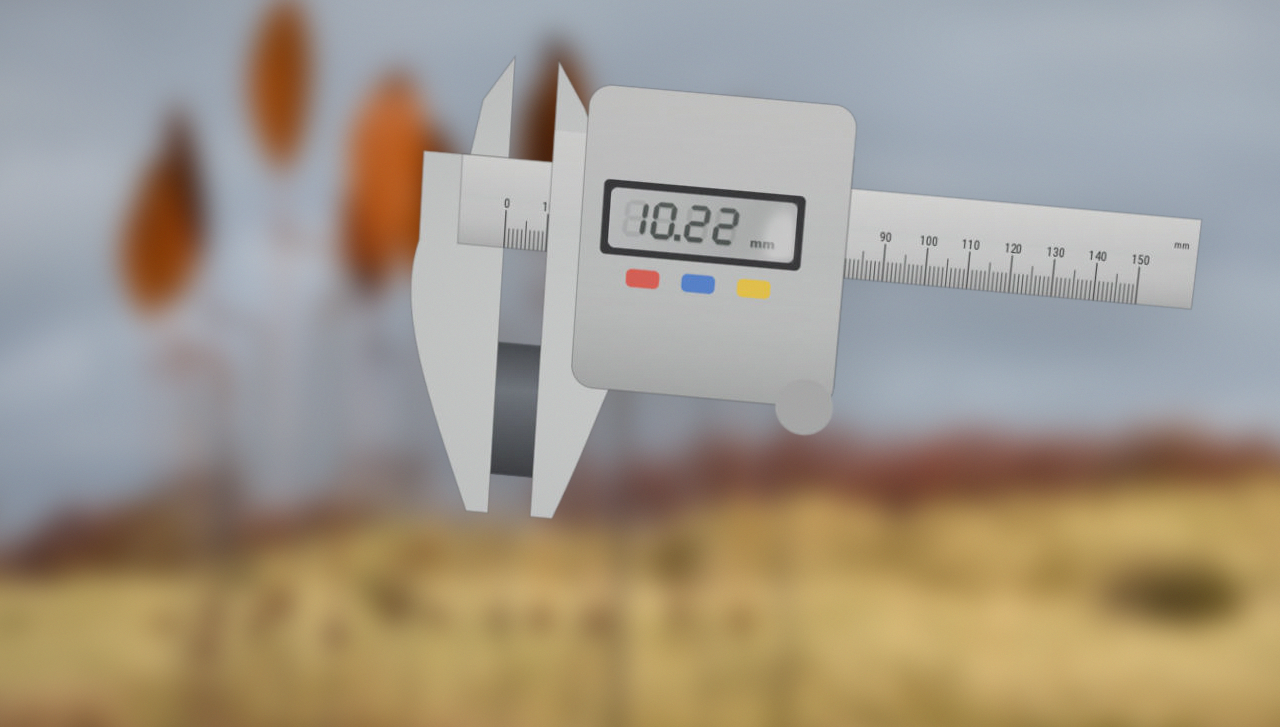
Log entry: 10.22 mm
